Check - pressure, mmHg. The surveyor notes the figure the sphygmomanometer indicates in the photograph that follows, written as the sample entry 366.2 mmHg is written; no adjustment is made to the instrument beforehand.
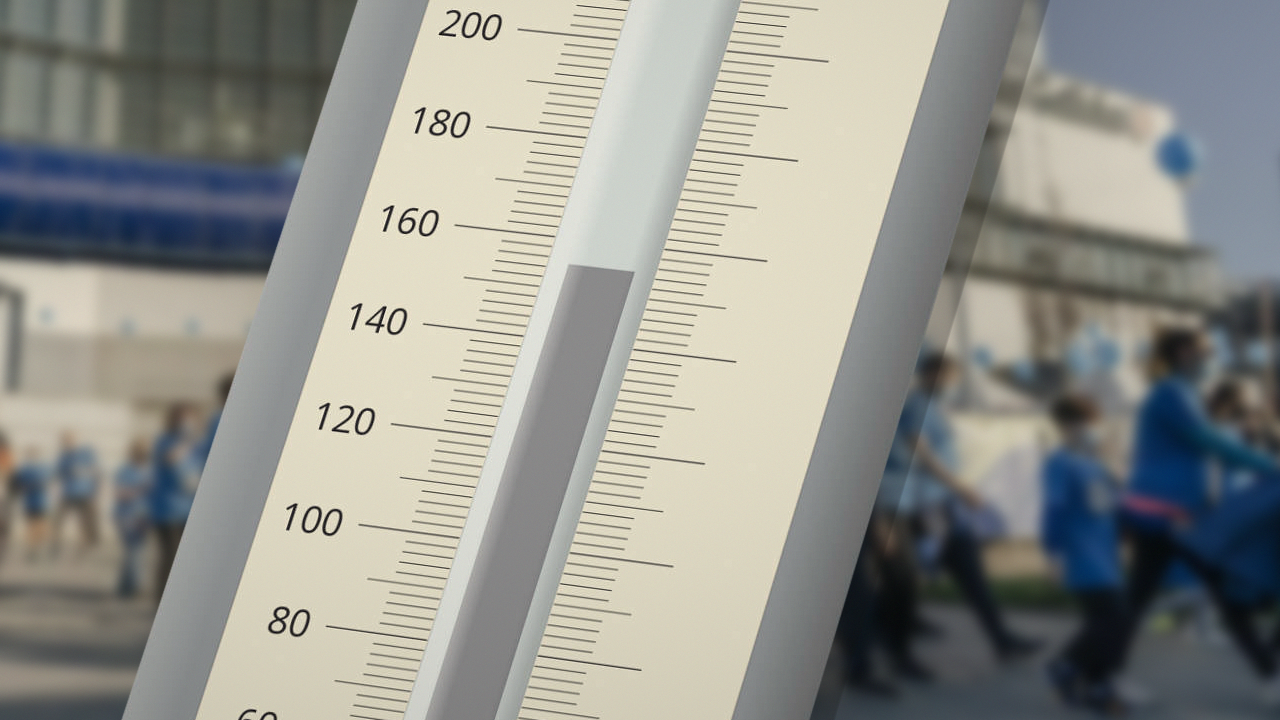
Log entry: 155 mmHg
